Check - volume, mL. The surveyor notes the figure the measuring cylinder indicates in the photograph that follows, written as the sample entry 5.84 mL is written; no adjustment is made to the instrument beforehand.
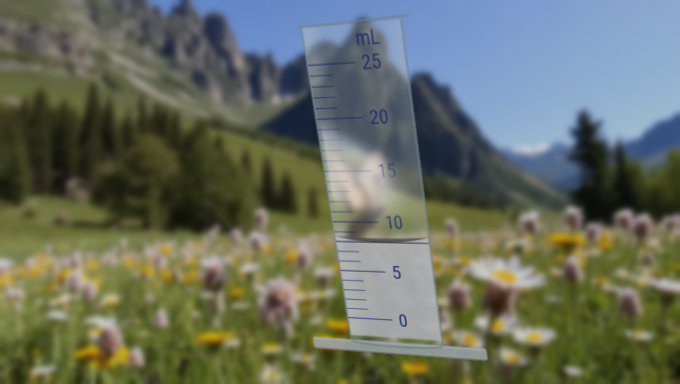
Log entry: 8 mL
